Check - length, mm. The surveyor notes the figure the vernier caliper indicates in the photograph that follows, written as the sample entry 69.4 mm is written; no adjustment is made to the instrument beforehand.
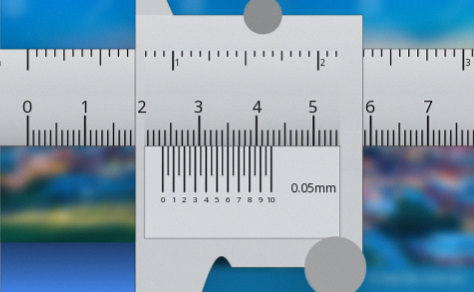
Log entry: 23.6 mm
